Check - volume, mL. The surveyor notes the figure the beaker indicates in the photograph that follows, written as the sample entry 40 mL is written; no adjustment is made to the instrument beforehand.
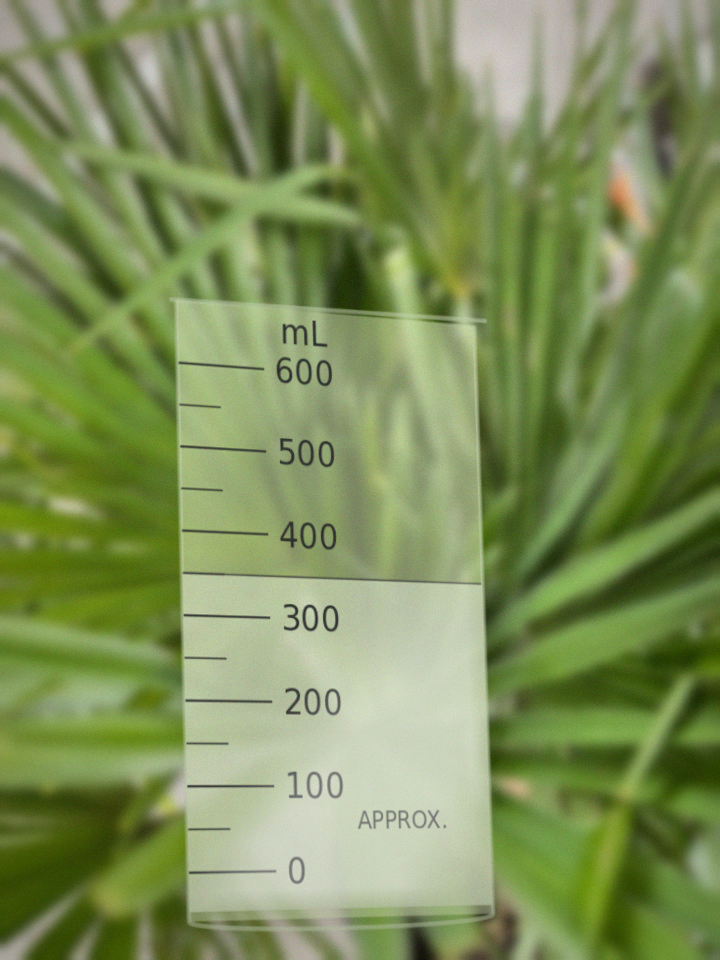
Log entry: 350 mL
